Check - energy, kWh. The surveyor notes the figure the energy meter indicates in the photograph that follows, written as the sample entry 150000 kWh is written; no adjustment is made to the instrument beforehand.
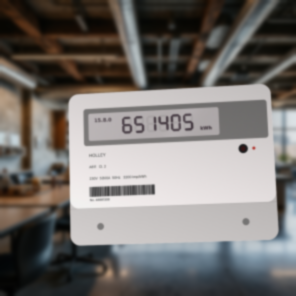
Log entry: 651405 kWh
